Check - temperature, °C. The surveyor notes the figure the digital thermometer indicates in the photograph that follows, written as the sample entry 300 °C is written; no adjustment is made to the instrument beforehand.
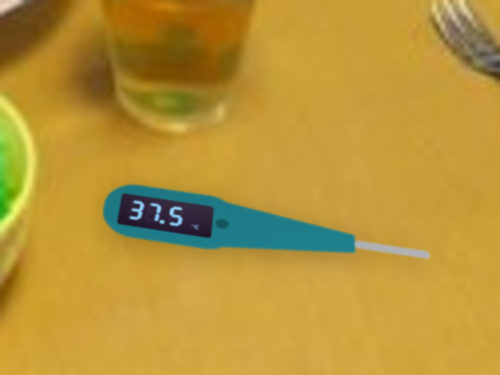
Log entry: 37.5 °C
